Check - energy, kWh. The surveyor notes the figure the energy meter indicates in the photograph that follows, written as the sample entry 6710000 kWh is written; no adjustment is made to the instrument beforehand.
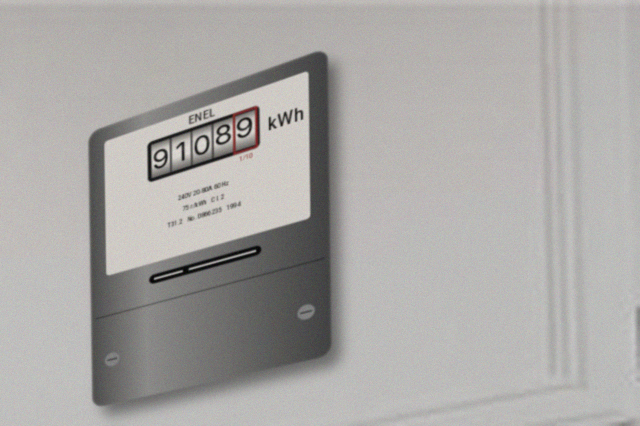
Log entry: 9108.9 kWh
